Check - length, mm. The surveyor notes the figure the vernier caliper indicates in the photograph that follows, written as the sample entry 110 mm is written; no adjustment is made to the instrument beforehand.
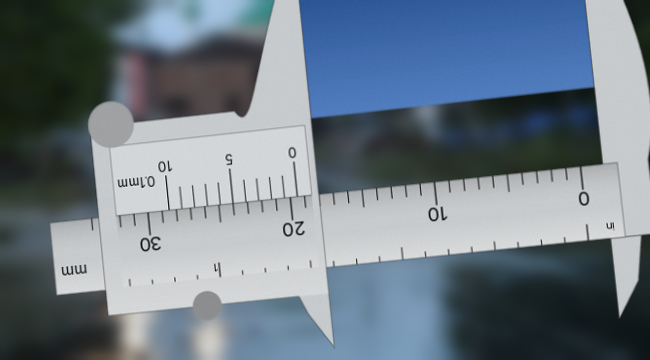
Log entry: 19.5 mm
